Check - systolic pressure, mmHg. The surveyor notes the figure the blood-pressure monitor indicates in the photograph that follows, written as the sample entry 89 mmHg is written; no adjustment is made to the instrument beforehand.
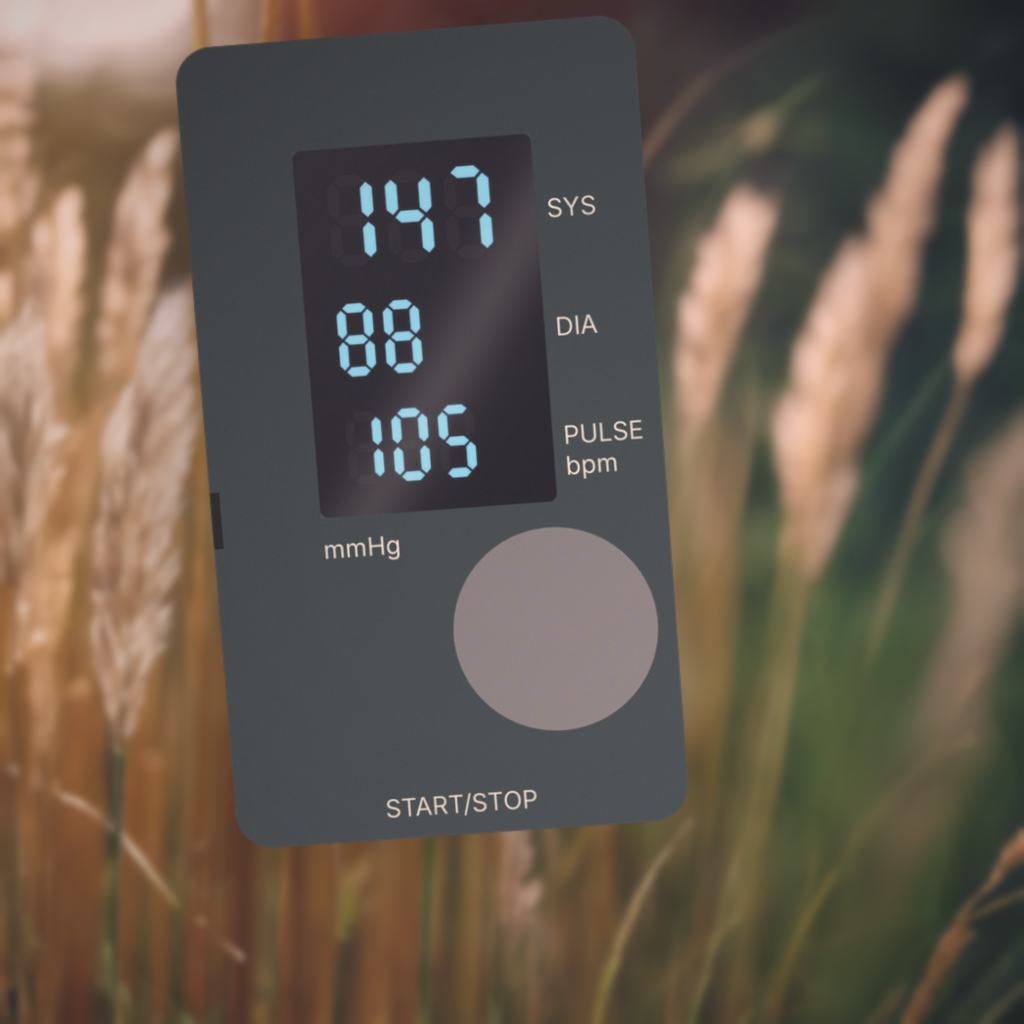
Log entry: 147 mmHg
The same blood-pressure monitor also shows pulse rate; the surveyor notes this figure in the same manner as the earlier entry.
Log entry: 105 bpm
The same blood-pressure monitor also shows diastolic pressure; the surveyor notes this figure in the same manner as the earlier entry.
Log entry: 88 mmHg
